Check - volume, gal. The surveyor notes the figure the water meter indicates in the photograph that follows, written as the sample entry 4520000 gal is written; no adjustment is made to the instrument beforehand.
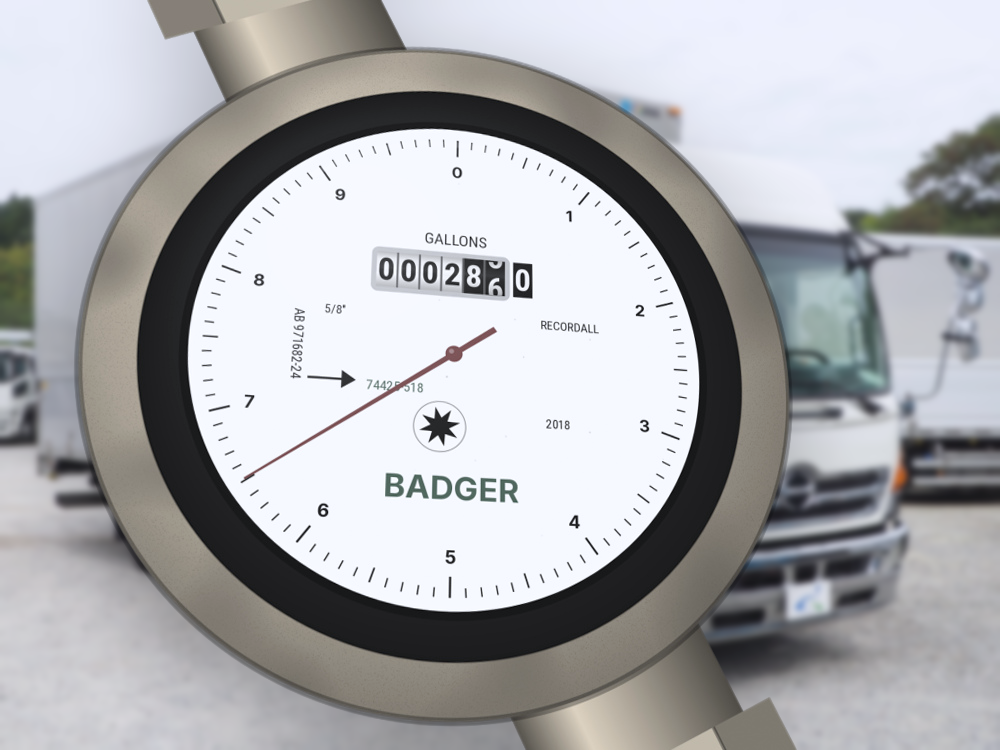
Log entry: 2856.5 gal
